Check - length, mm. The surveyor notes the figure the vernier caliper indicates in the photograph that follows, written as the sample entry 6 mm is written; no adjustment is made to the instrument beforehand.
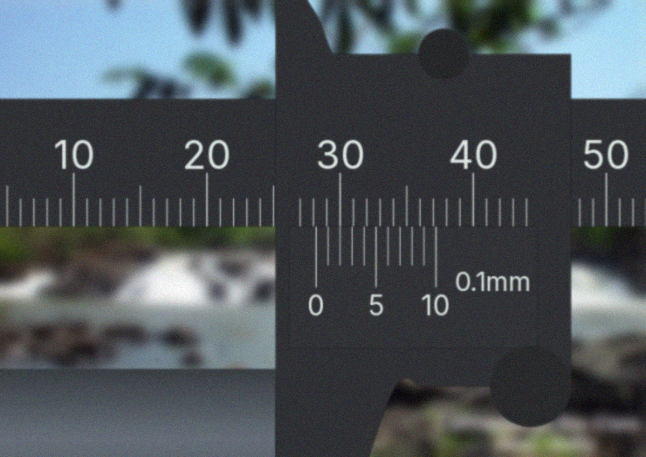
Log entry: 28.2 mm
